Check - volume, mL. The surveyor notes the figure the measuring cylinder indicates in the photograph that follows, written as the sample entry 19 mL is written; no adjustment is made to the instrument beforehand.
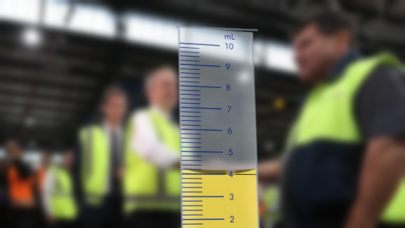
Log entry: 4 mL
